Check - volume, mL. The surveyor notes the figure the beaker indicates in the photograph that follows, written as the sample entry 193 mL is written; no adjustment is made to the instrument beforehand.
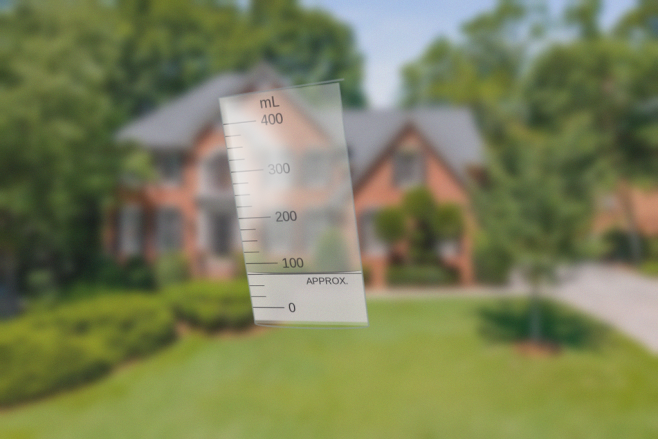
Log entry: 75 mL
